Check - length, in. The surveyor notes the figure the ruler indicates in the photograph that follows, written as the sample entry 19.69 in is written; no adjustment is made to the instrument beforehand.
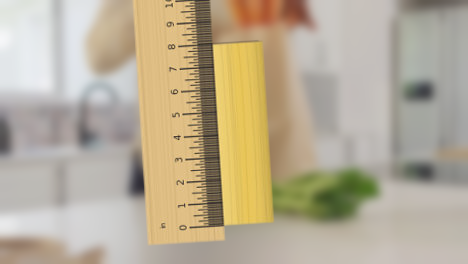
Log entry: 8 in
